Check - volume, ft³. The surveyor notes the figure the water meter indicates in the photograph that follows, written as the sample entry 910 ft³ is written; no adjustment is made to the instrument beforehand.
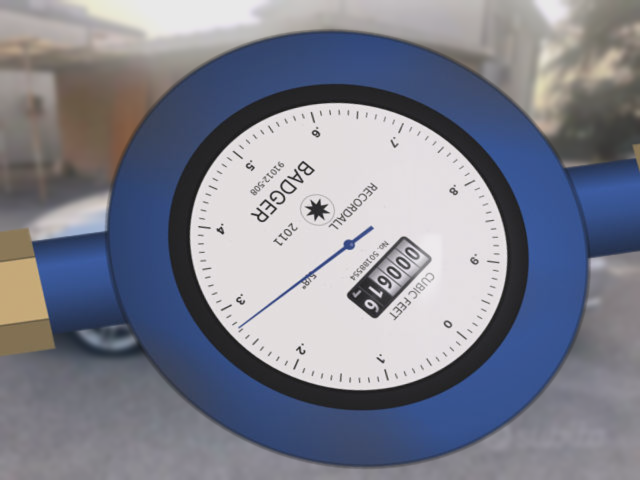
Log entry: 616.27 ft³
